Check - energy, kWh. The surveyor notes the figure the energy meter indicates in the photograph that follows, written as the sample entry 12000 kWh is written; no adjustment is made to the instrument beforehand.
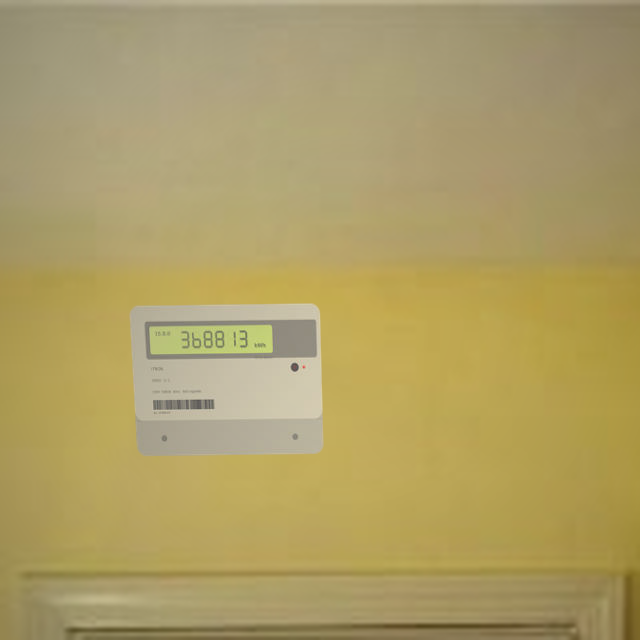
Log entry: 368813 kWh
